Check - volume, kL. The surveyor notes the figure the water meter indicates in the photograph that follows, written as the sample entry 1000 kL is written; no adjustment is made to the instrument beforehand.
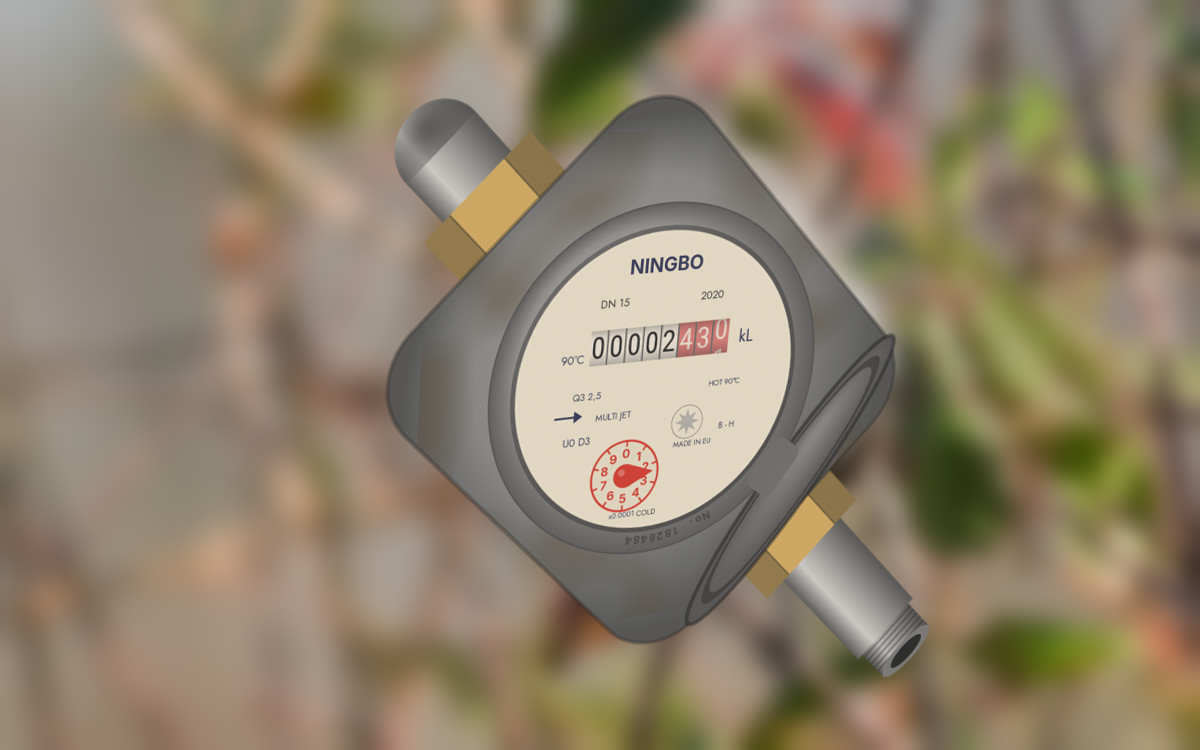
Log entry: 2.4302 kL
